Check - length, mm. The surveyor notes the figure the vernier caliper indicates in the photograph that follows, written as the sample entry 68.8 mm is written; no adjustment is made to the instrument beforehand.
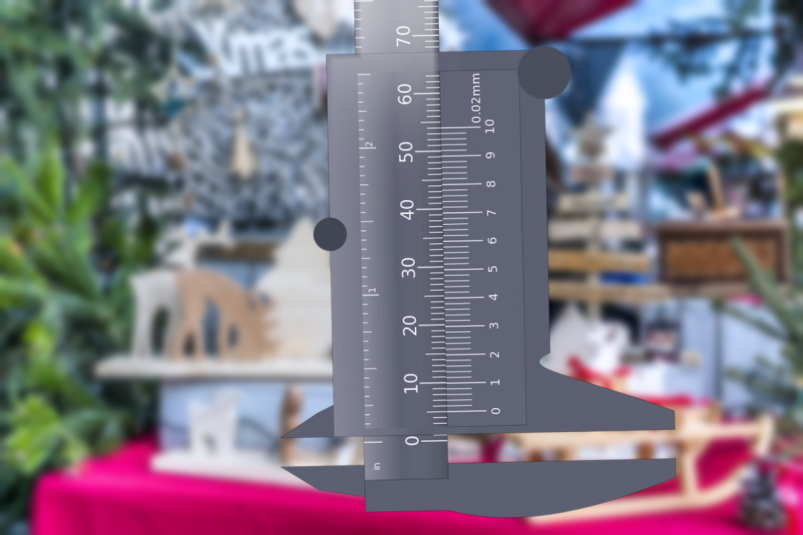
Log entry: 5.0 mm
